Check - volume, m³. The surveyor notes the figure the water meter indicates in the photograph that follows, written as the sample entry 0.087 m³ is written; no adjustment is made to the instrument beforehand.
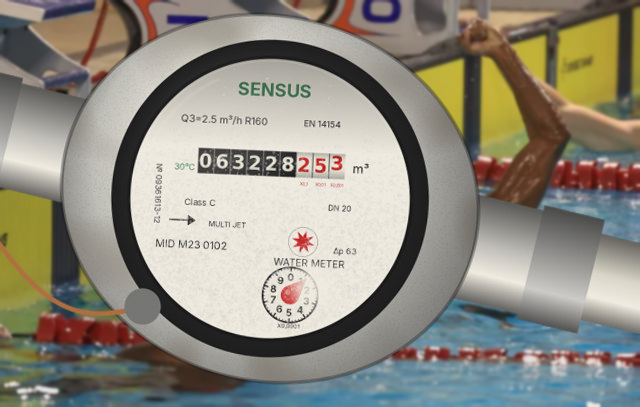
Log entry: 63228.2531 m³
